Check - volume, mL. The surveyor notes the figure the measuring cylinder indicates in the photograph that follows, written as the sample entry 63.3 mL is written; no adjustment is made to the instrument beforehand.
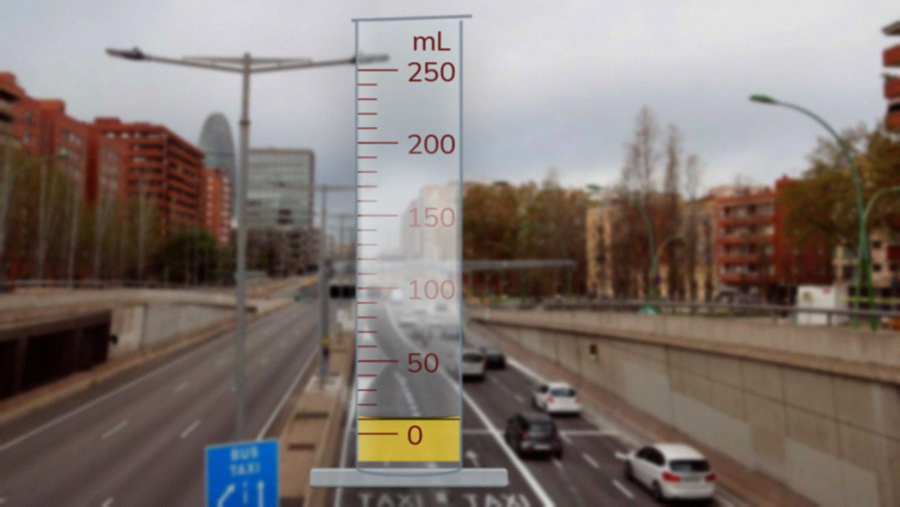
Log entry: 10 mL
